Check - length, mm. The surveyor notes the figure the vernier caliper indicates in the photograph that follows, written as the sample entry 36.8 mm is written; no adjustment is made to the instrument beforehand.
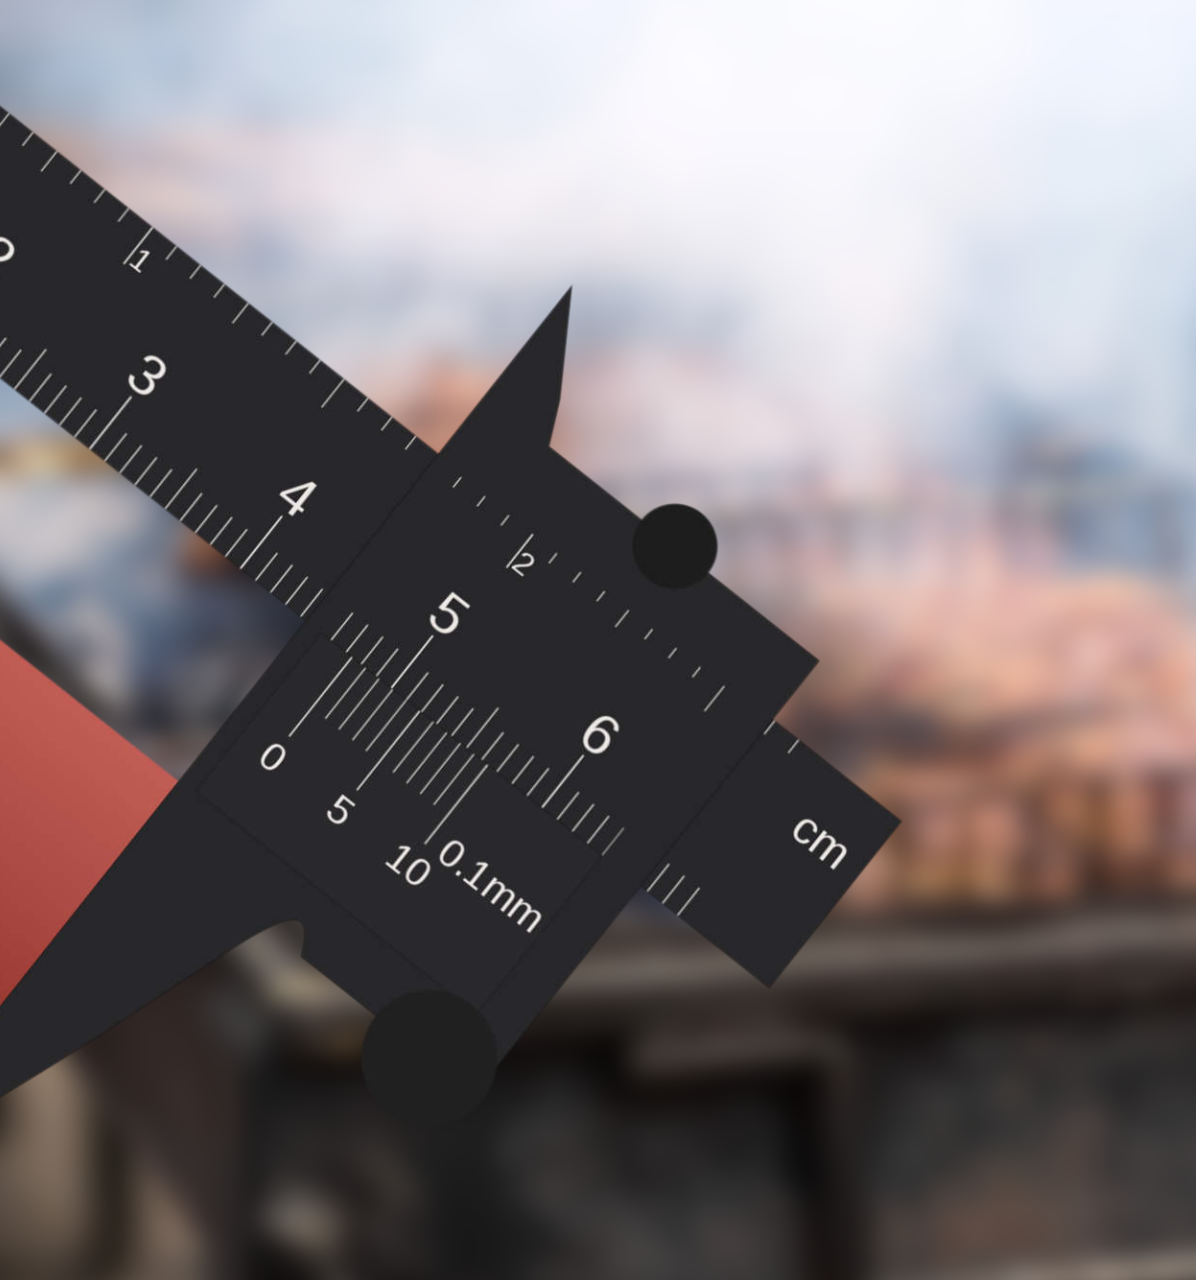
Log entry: 47.4 mm
